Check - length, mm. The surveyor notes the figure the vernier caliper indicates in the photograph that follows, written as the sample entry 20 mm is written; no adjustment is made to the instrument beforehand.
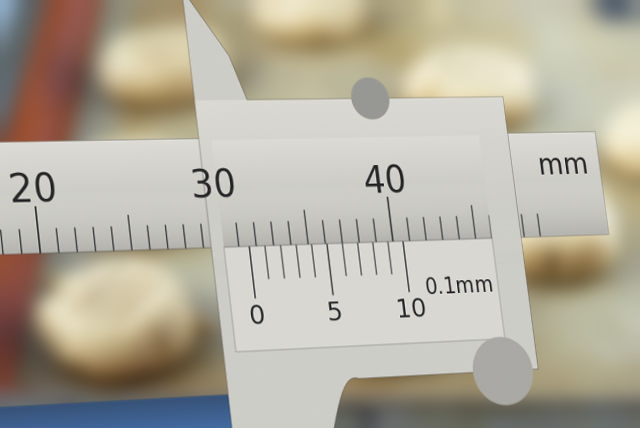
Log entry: 31.6 mm
